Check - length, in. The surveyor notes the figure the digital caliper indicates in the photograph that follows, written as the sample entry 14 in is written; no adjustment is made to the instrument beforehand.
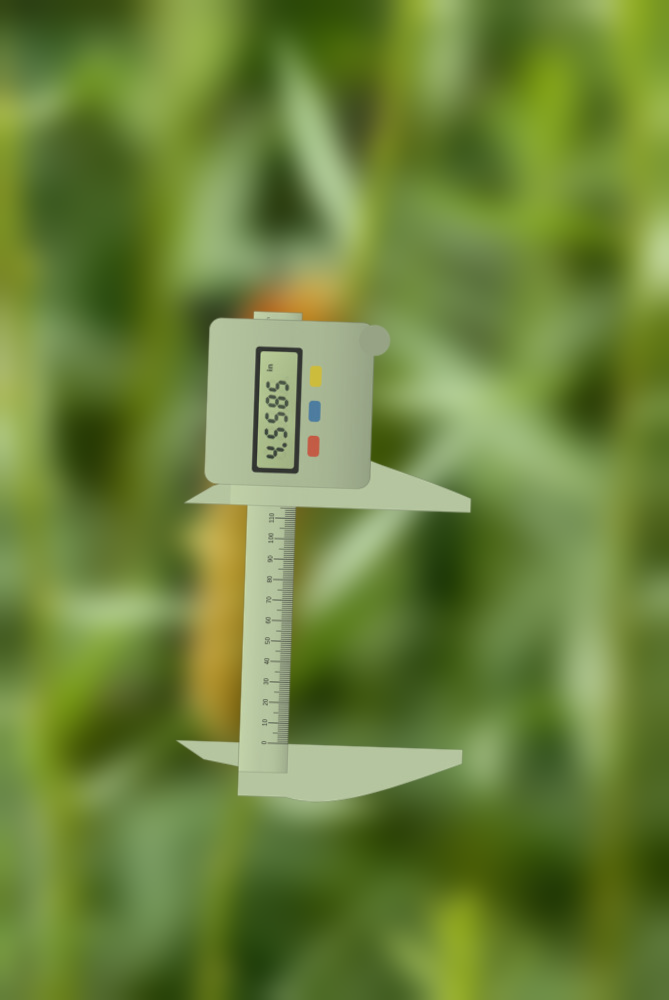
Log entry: 4.5585 in
